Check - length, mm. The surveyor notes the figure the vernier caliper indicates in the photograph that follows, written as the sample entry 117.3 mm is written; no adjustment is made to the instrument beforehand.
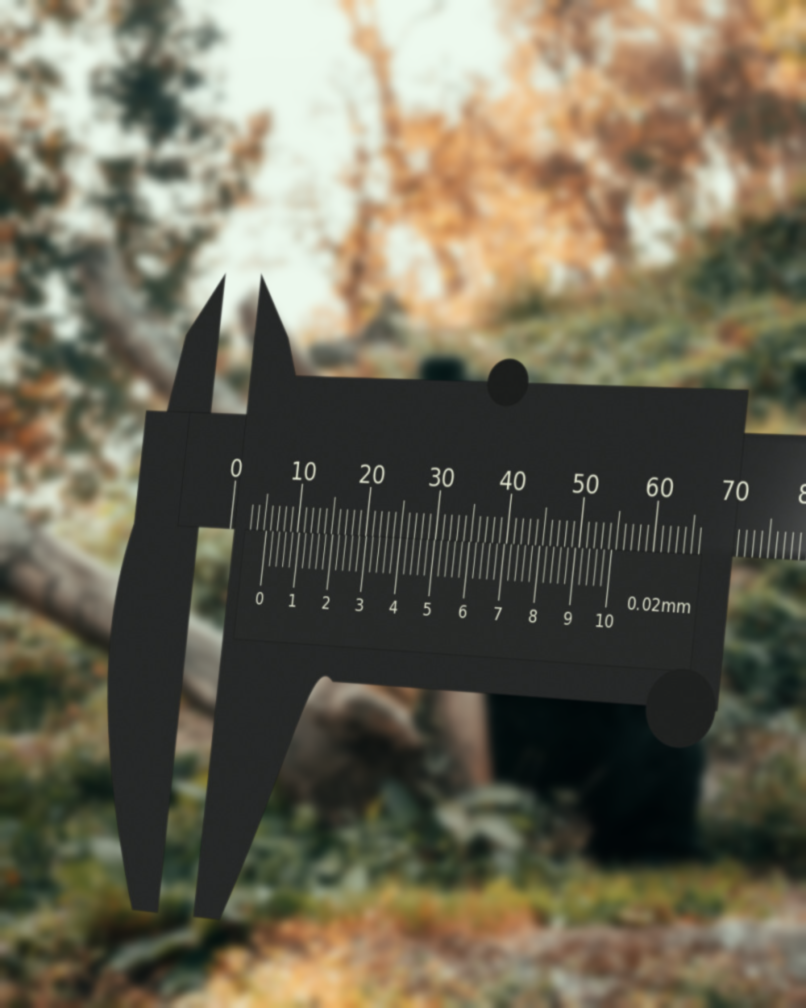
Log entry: 5.4 mm
